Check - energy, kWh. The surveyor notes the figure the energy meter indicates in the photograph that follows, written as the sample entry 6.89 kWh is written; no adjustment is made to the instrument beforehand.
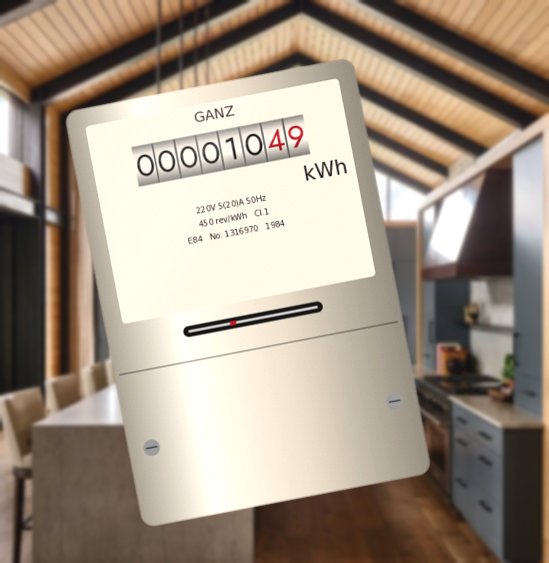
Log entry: 10.49 kWh
